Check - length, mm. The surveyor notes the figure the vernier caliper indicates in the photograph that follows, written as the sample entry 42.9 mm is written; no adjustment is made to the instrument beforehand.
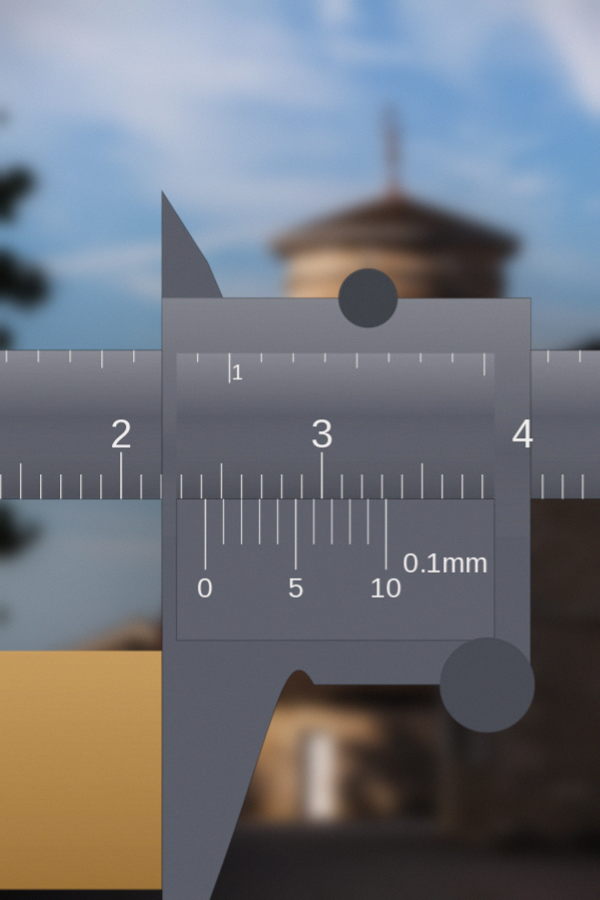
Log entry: 24.2 mm
